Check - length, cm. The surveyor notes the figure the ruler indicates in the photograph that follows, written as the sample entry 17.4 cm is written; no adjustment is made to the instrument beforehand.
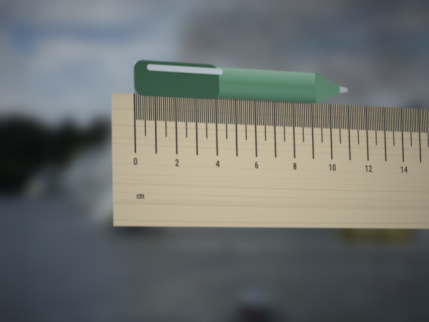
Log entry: 11 cm
